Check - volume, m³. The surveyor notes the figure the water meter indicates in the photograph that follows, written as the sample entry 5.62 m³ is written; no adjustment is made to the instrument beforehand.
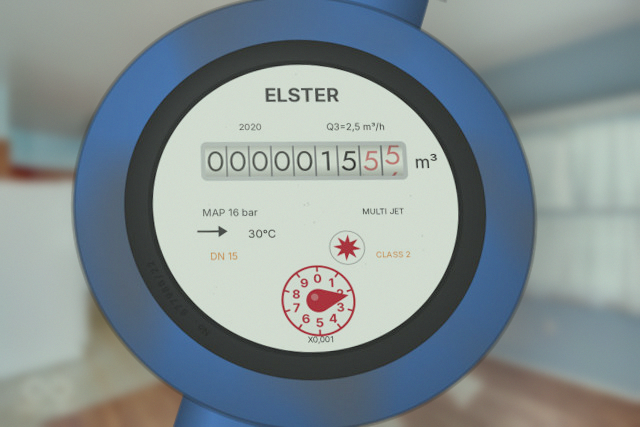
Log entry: 15.552 m³
